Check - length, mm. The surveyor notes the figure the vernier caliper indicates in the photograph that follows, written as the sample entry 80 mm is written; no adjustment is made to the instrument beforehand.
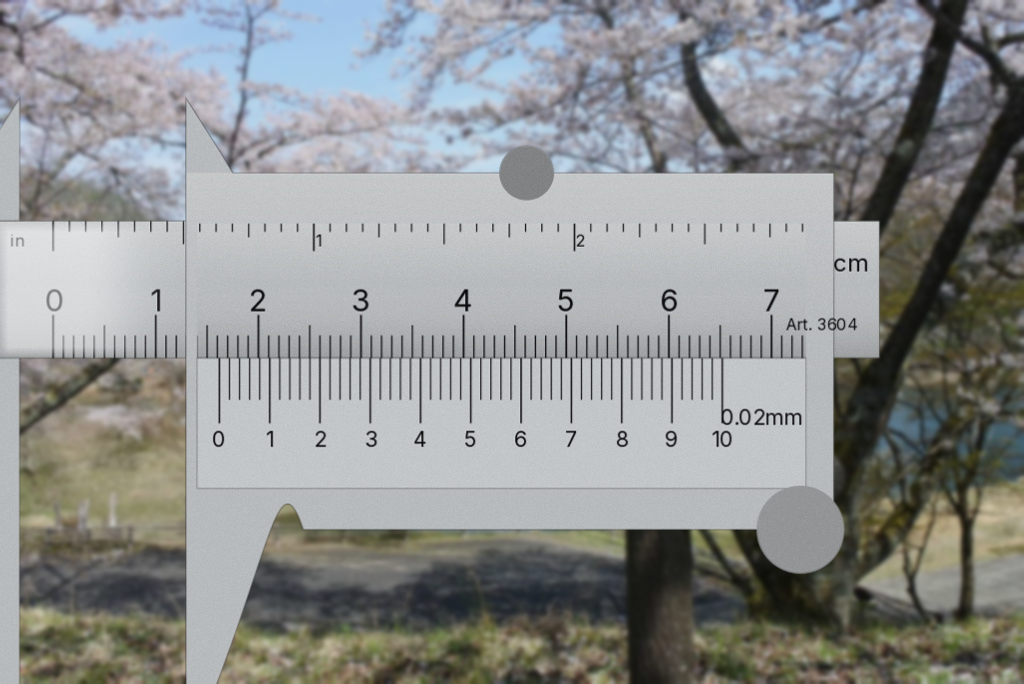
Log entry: 16.2 mm
